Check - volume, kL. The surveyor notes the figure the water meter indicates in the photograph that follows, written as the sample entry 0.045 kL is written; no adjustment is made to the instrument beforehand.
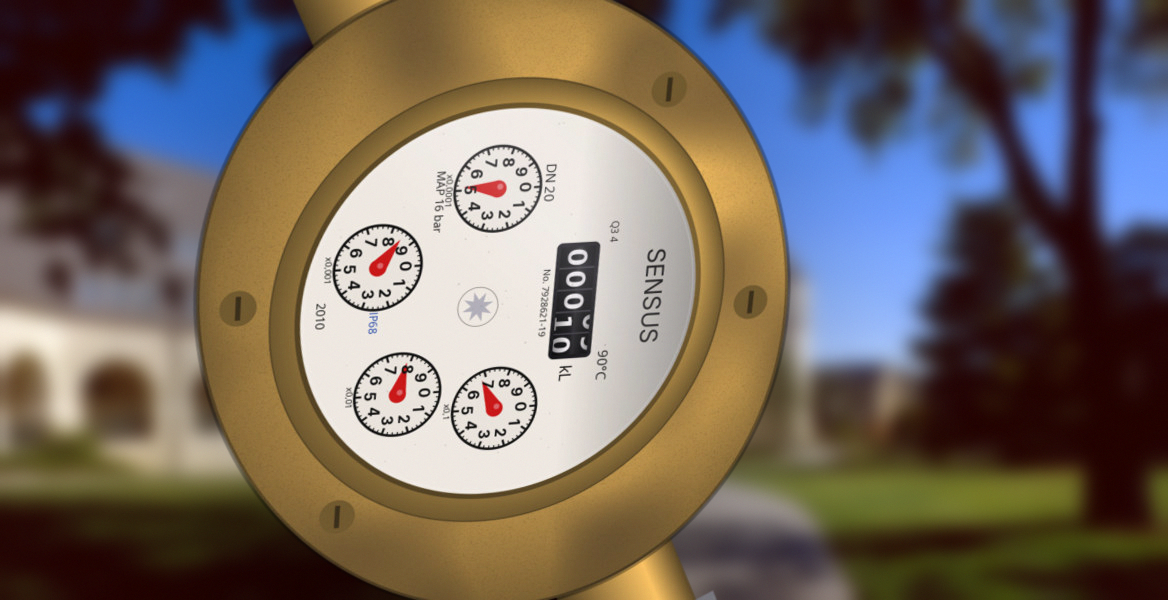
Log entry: 9.6785 kL
